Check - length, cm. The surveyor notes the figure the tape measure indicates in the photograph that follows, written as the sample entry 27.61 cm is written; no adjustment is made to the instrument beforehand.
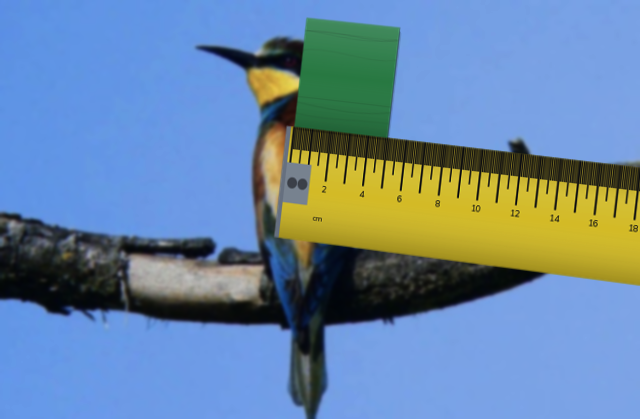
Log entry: 5 cm
